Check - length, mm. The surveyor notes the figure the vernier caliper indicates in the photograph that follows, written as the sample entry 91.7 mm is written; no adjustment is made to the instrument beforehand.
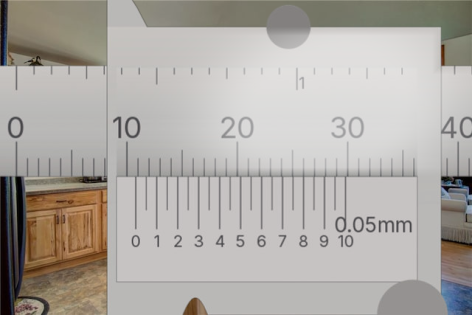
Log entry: 10.8 mm
